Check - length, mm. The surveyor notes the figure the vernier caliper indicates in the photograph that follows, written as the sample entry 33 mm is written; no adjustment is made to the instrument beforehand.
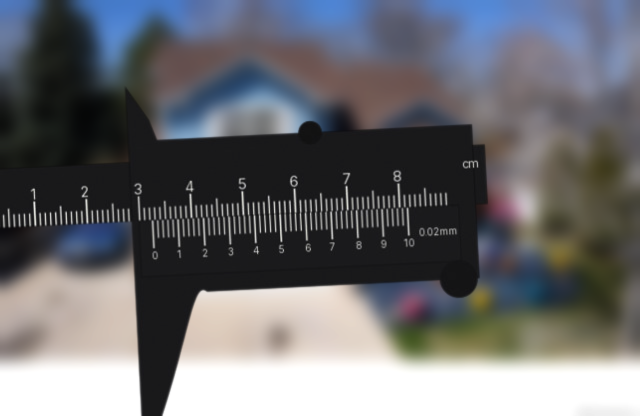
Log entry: 32.5 mm
